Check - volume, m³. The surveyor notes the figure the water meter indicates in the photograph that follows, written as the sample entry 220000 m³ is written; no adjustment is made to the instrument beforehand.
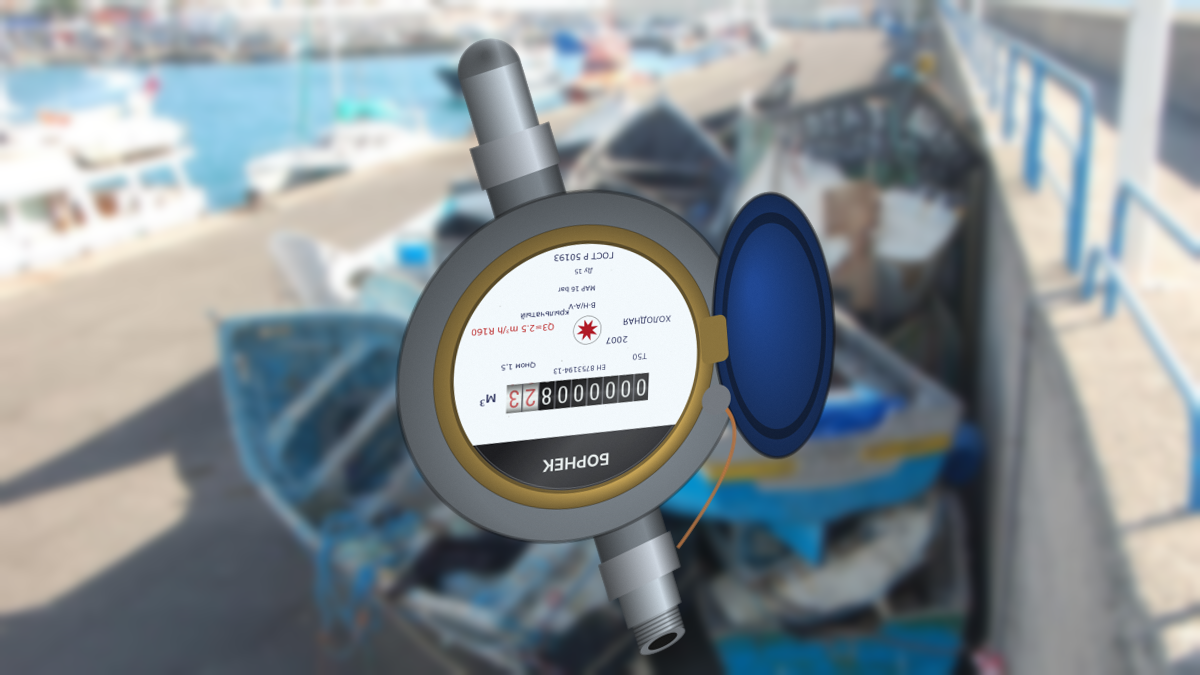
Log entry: 8.23 m³
